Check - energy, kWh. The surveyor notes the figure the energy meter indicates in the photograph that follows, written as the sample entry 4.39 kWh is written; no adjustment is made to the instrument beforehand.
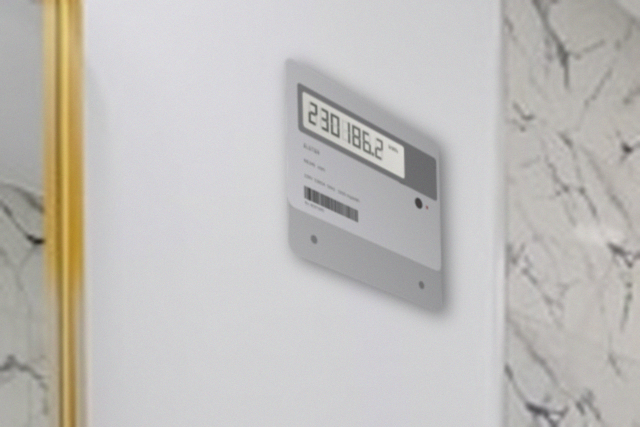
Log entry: 230186.2 kWh
